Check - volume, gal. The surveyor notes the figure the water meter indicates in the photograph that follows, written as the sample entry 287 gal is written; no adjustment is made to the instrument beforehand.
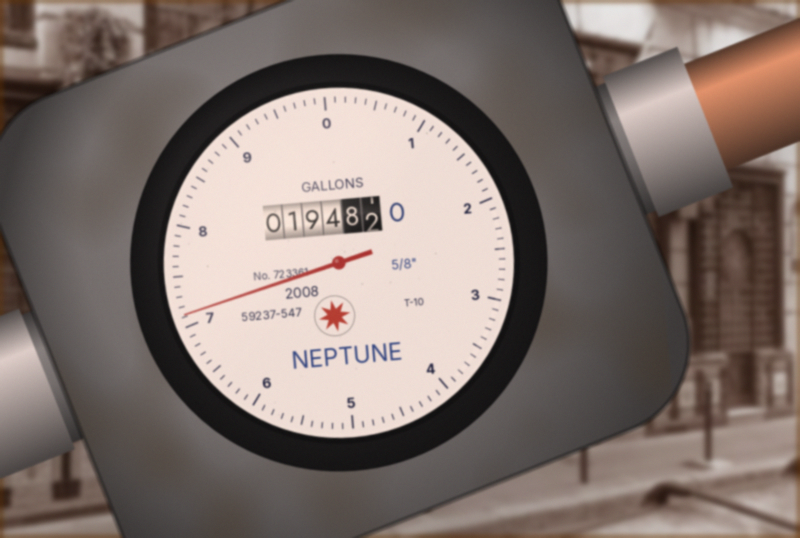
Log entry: 194817.1 gal
